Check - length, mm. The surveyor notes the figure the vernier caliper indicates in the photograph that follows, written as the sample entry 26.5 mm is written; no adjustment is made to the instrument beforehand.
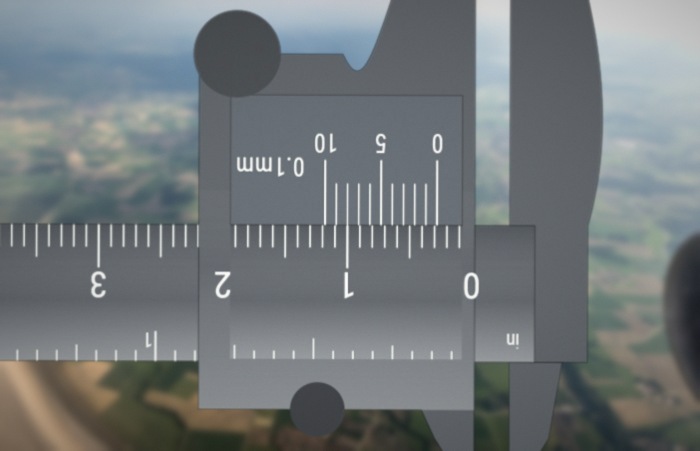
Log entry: 2.8 mm
